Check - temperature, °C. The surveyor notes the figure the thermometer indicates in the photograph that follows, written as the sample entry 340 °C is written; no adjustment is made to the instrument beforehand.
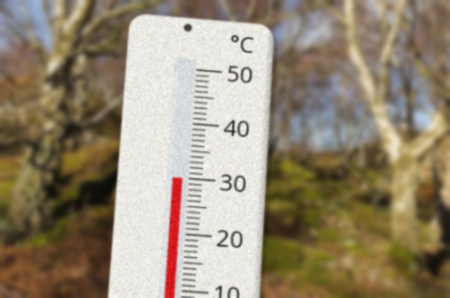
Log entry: 30 °C
